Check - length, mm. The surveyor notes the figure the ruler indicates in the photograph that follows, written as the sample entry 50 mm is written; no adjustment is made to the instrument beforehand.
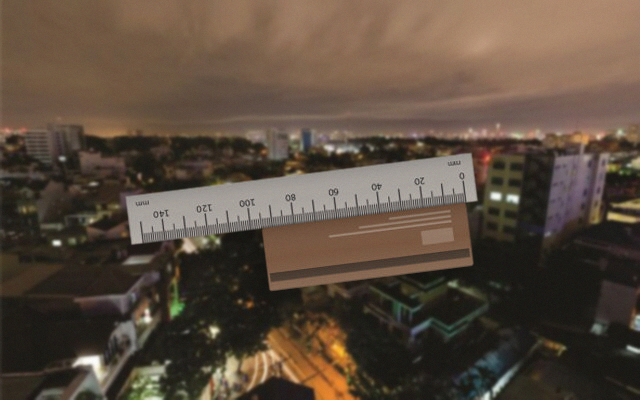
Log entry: 95 mm
